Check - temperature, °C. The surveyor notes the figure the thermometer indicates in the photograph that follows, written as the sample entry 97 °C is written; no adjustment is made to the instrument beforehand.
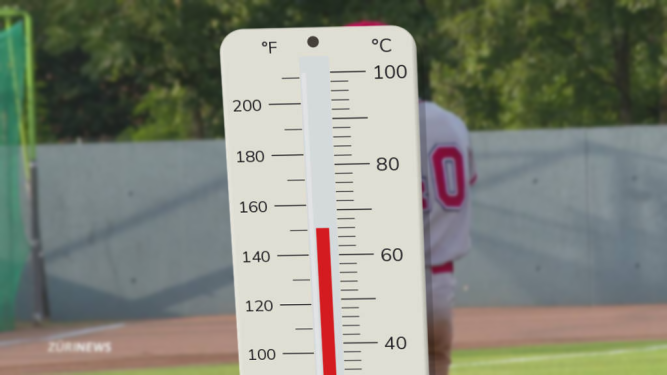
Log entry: 66 °C
